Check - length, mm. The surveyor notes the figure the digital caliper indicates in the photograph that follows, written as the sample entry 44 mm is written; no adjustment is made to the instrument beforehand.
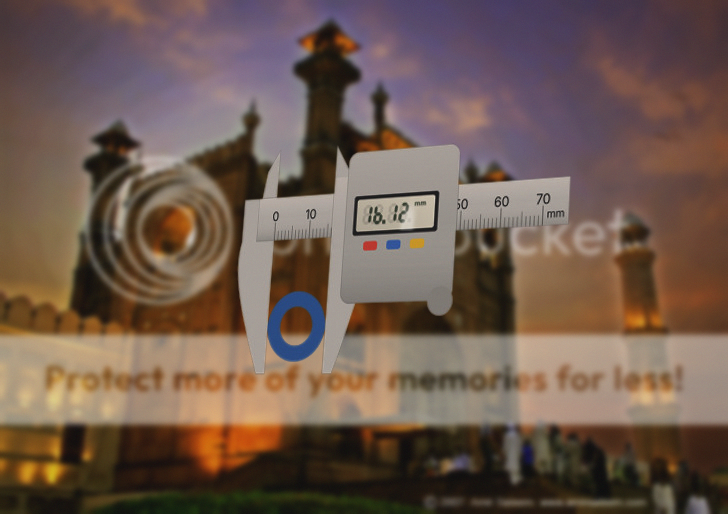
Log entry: 16.12 mm
